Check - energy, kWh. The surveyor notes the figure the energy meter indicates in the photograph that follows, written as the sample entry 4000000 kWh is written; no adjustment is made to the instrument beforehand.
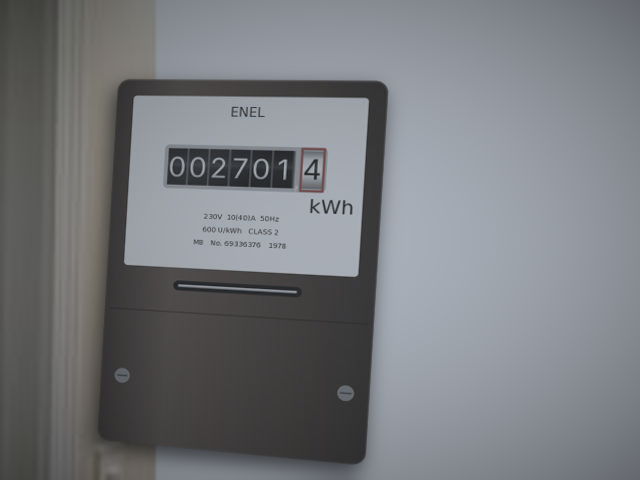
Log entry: 2701.4 kWh
